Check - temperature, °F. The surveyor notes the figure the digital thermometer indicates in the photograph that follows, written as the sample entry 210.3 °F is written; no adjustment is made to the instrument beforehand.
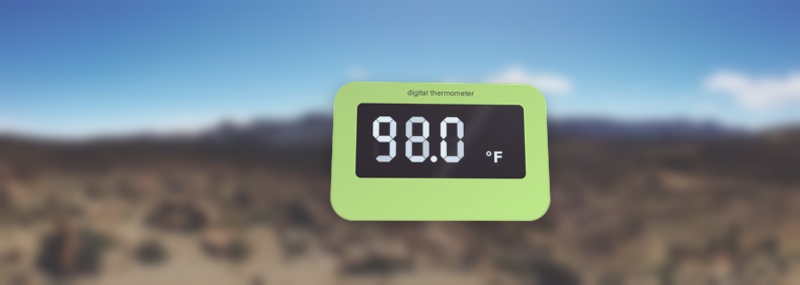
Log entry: 98.0 °F
